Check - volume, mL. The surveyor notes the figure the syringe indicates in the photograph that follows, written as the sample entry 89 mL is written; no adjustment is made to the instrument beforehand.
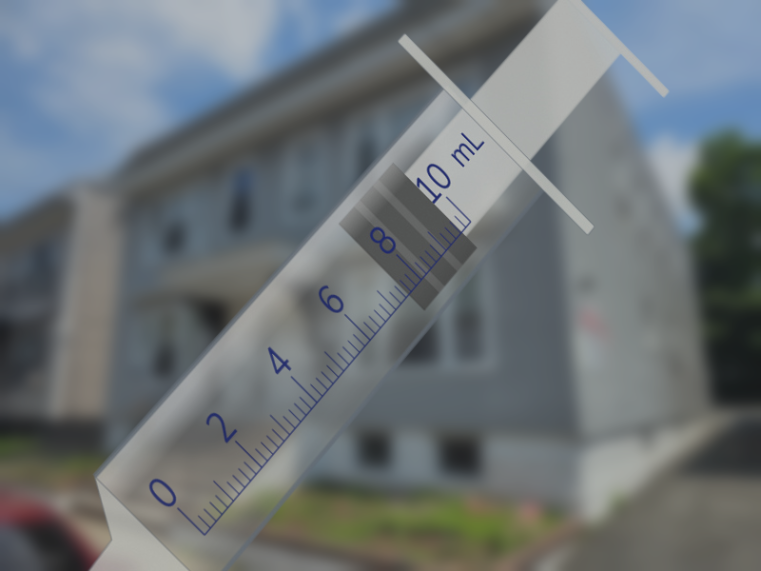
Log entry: 7.5 mL
